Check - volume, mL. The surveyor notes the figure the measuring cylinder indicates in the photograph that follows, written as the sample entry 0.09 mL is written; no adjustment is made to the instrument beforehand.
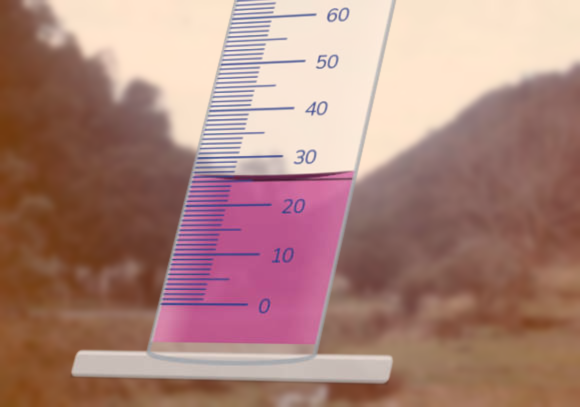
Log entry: 25 mL
